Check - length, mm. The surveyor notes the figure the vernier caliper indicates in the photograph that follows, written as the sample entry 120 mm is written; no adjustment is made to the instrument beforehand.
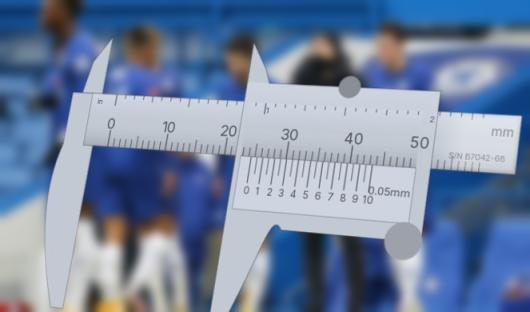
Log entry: 24.4 mm
